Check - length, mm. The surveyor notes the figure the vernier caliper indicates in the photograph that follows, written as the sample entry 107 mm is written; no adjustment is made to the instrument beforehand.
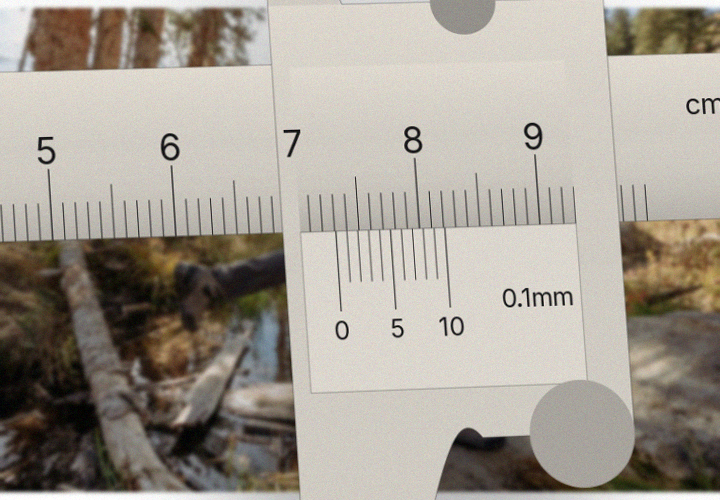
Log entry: 73.1 mm
